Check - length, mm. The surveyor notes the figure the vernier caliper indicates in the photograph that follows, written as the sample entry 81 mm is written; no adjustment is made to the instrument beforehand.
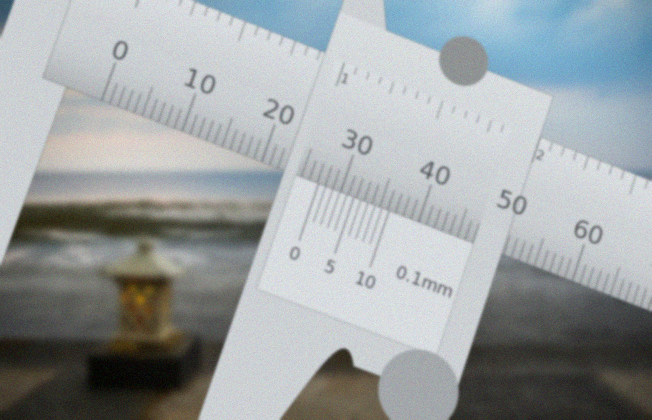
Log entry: 27.2 mm
